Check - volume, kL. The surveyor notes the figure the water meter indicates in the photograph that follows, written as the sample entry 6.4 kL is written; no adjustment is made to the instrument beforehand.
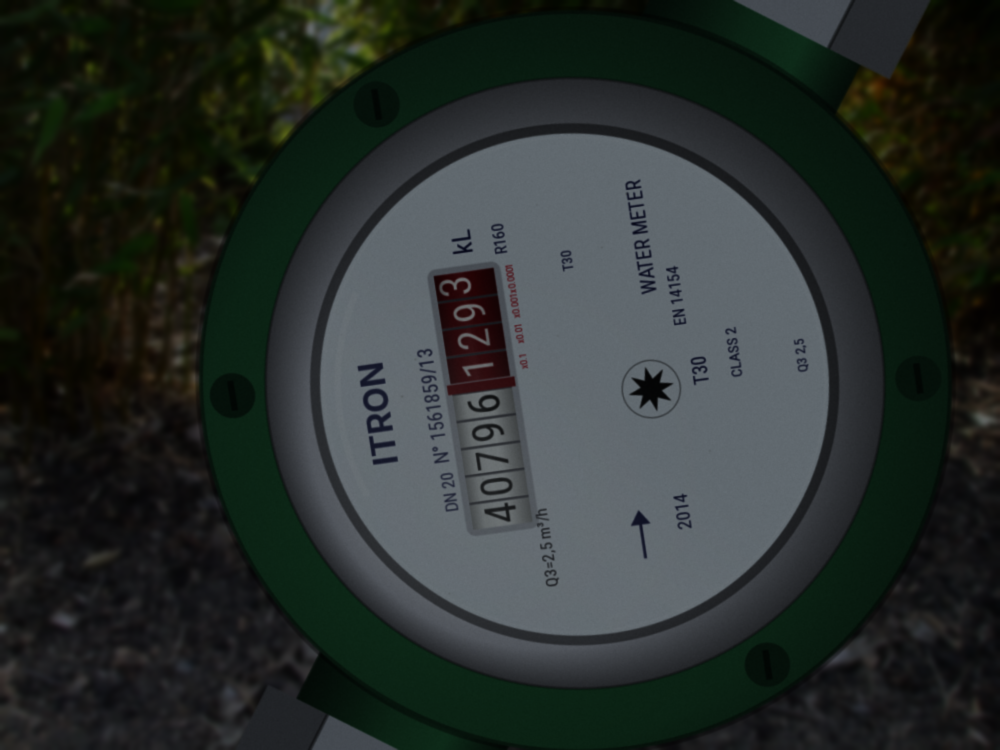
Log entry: 40796.1293 kL
